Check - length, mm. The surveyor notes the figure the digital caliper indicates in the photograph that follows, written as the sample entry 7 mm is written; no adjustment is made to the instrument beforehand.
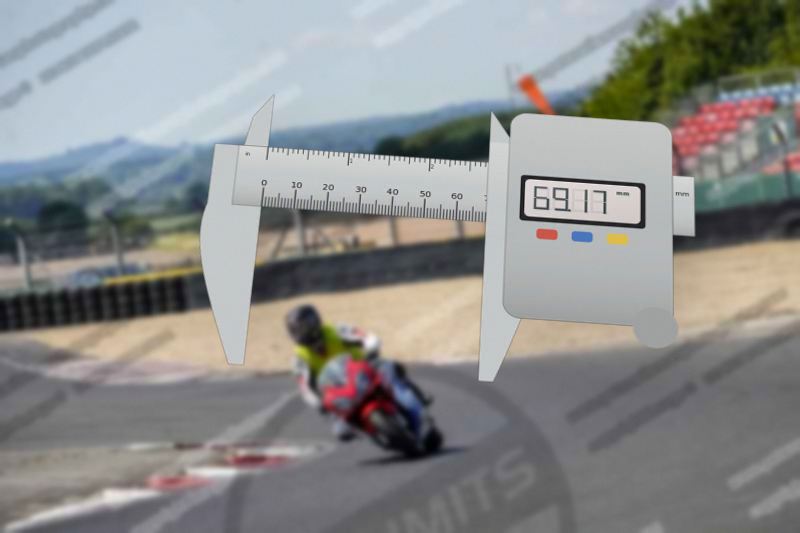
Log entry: 69.17 mm
